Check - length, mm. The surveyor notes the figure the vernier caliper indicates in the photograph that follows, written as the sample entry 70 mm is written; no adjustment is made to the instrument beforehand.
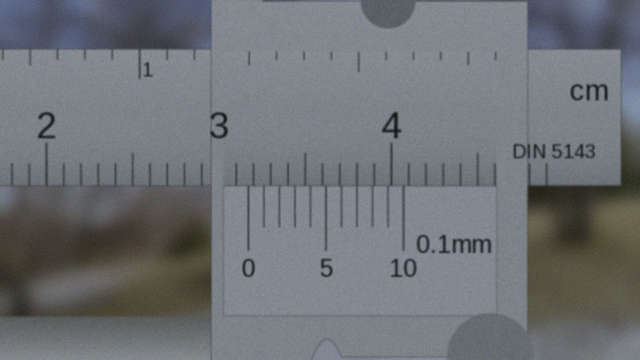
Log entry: 31.7 mm
